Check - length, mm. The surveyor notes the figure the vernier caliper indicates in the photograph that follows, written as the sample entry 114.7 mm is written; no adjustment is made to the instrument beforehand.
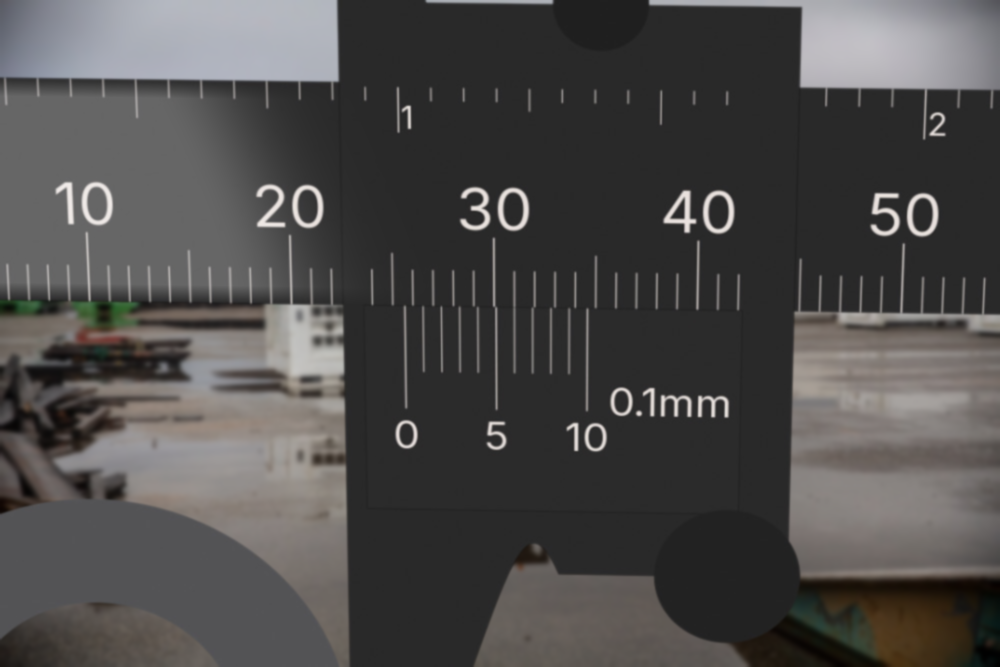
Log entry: 25.6 mm
